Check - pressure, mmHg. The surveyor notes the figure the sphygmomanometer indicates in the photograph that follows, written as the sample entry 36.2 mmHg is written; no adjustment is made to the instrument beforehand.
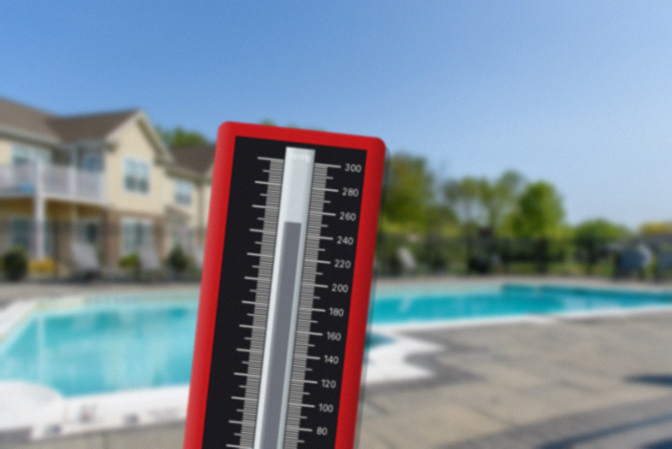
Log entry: 250 mmHg
